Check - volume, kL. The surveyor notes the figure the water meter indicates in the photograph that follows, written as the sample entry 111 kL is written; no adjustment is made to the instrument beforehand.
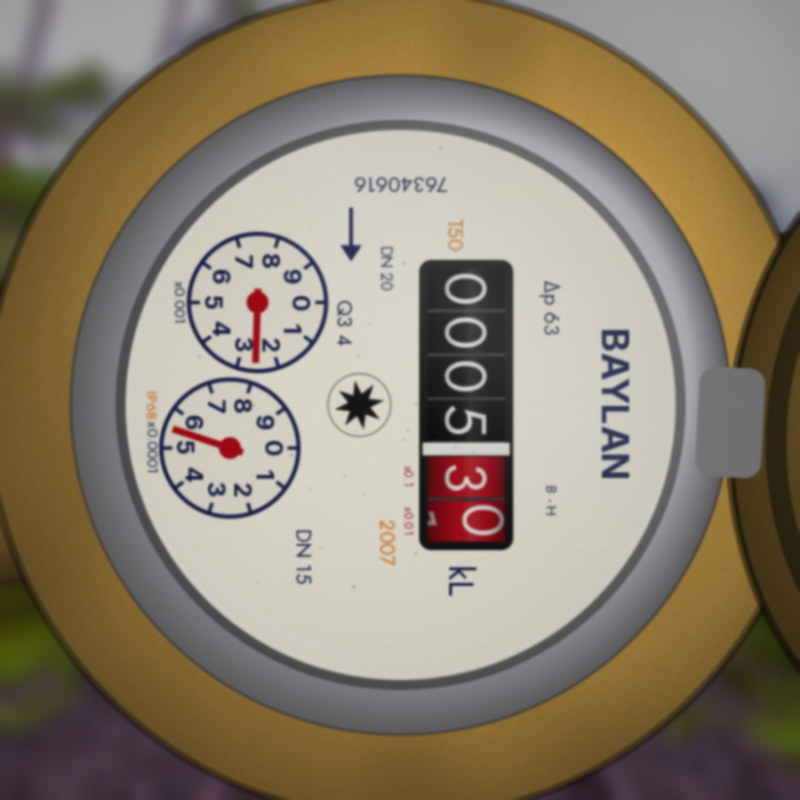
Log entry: 5.3025 kL
